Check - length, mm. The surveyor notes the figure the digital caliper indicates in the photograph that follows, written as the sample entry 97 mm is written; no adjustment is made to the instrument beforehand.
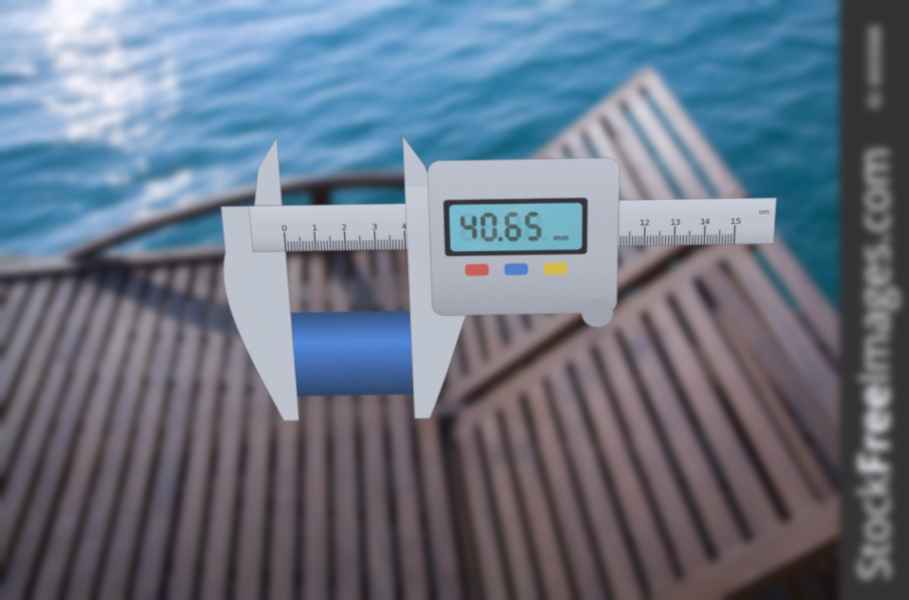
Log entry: 40.65 mm
